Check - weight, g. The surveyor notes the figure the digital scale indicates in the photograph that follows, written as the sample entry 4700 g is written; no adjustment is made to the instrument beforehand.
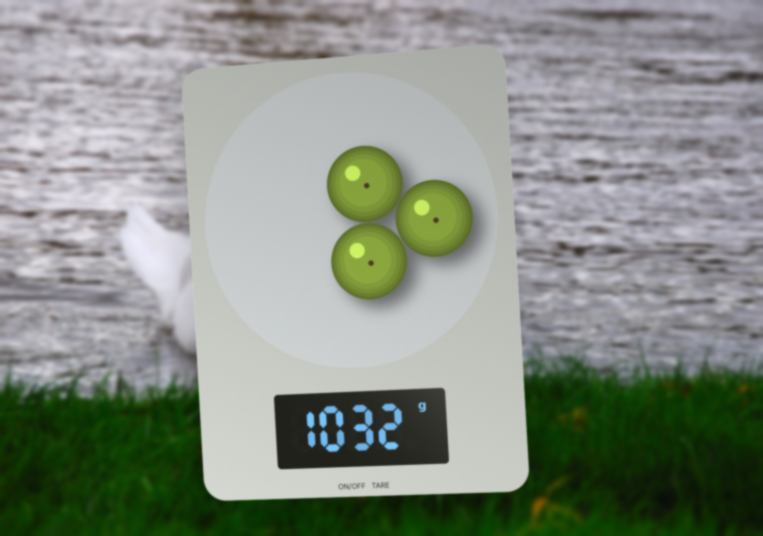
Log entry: 1032 g
